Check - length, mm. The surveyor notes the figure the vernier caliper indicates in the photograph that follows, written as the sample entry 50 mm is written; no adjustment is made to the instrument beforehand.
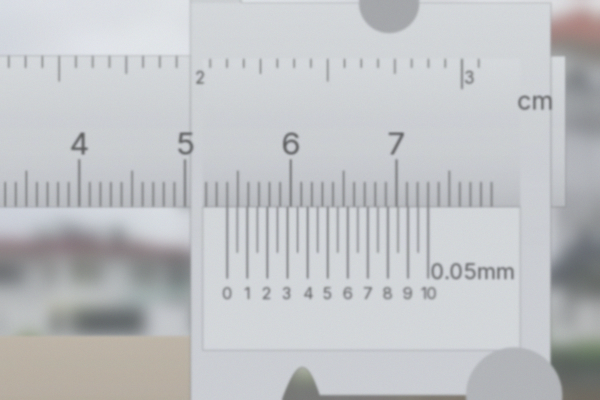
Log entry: 54.0 mm
